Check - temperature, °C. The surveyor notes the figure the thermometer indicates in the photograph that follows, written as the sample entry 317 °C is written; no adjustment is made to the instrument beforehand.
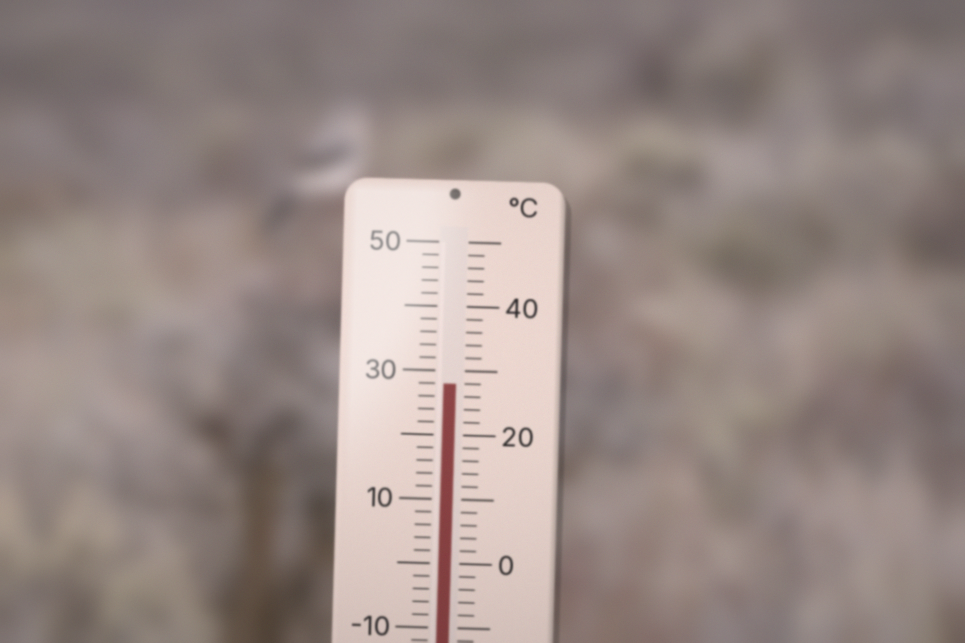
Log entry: 28 °C
